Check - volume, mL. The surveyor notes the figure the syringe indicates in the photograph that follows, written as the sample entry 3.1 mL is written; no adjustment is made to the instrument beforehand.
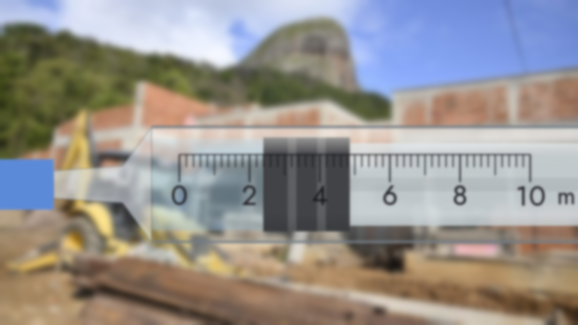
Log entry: 2.4 mL
